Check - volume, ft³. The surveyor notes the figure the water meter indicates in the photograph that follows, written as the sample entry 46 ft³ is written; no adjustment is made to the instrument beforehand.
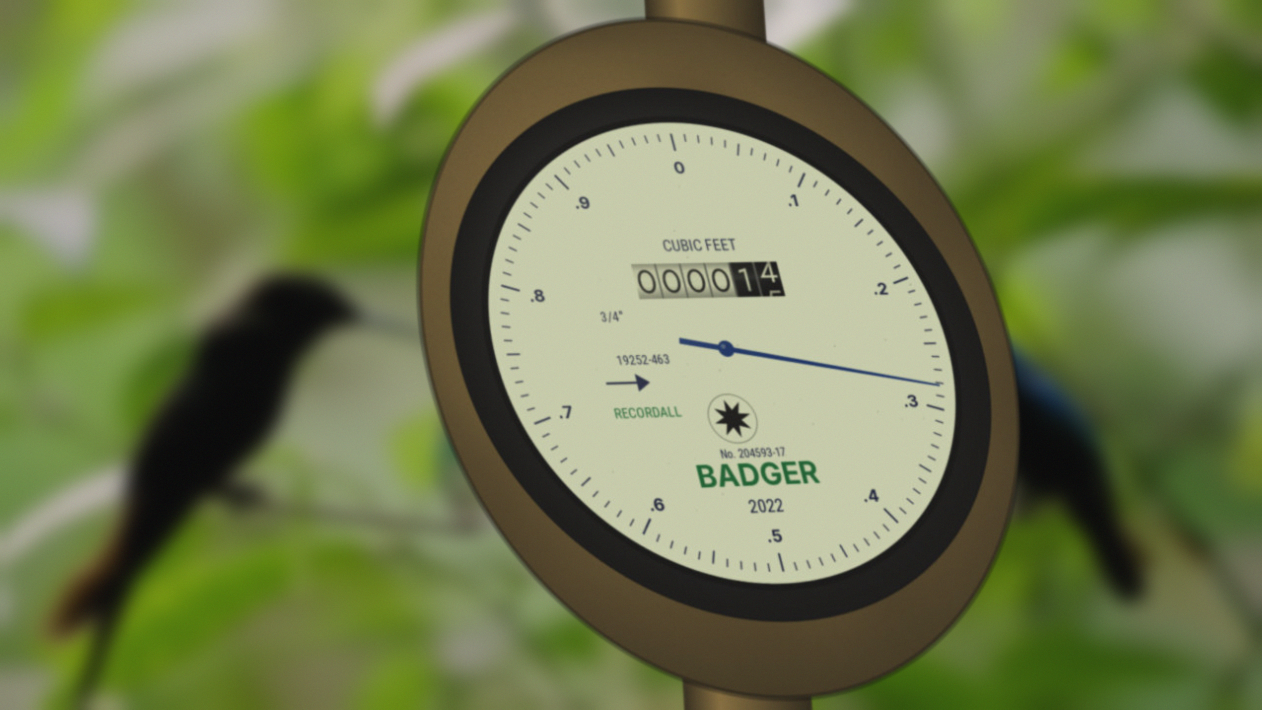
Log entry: 14.28 ft³
